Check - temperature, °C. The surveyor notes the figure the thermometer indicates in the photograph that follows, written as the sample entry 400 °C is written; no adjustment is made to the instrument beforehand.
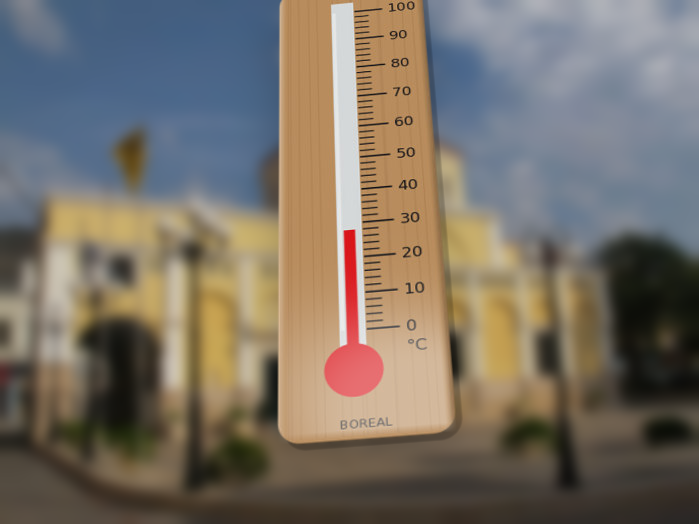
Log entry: 28 °C
